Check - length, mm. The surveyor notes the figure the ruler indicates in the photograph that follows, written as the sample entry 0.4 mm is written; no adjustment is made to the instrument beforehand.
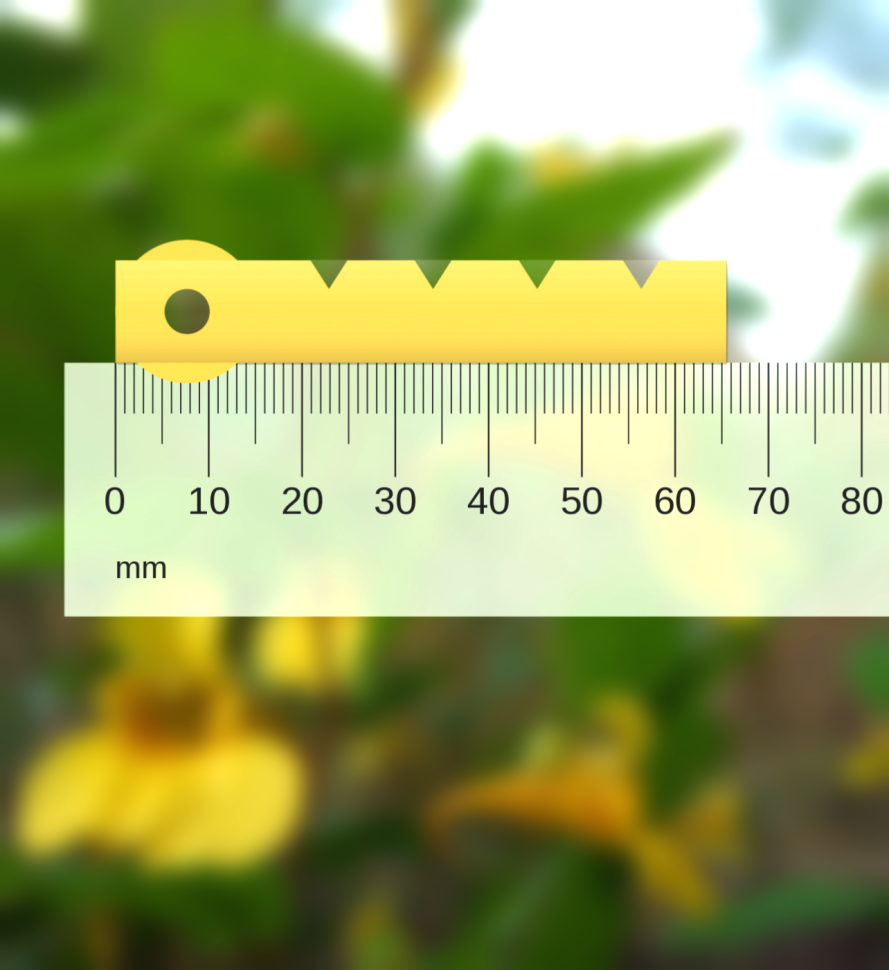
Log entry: 65.5 mm
